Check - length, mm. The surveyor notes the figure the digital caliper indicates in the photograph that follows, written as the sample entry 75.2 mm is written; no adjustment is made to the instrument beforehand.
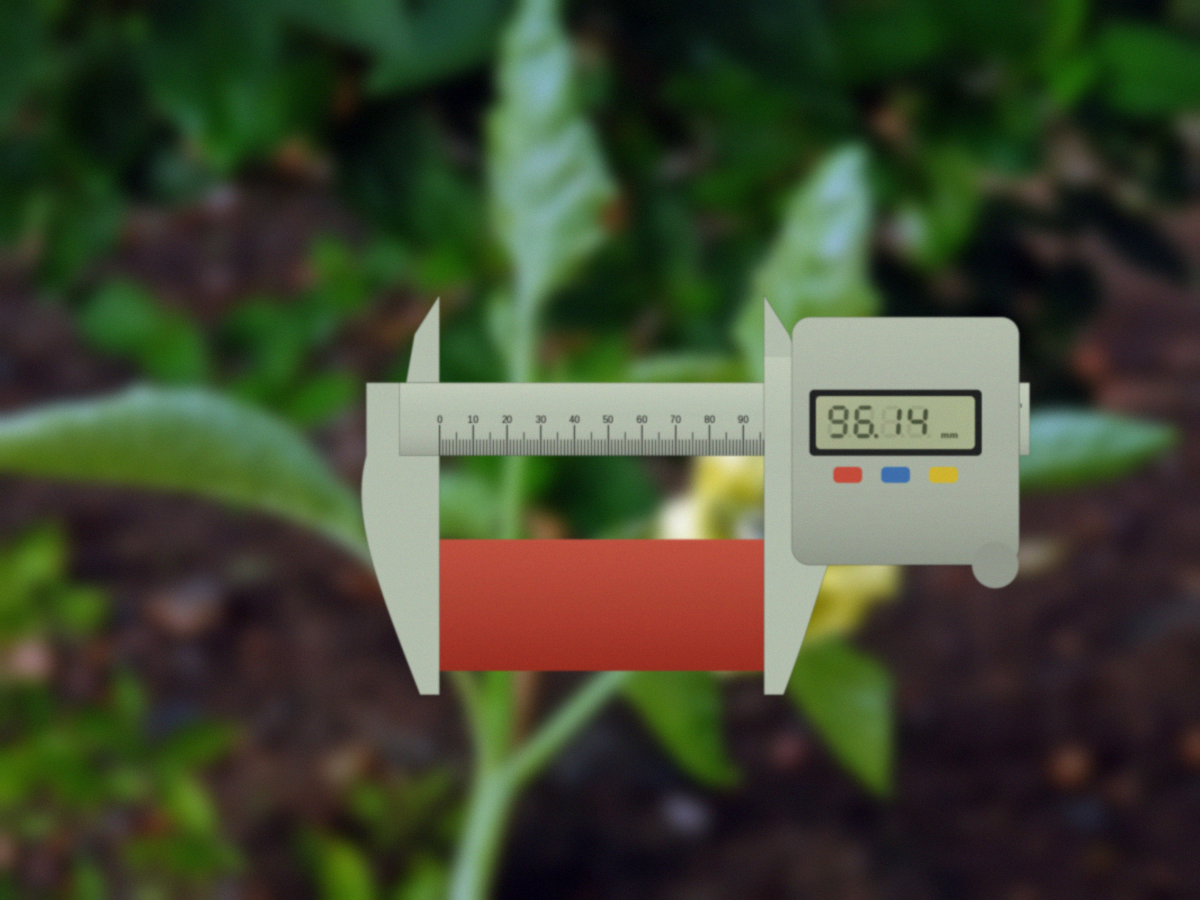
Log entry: 96.14 mm
